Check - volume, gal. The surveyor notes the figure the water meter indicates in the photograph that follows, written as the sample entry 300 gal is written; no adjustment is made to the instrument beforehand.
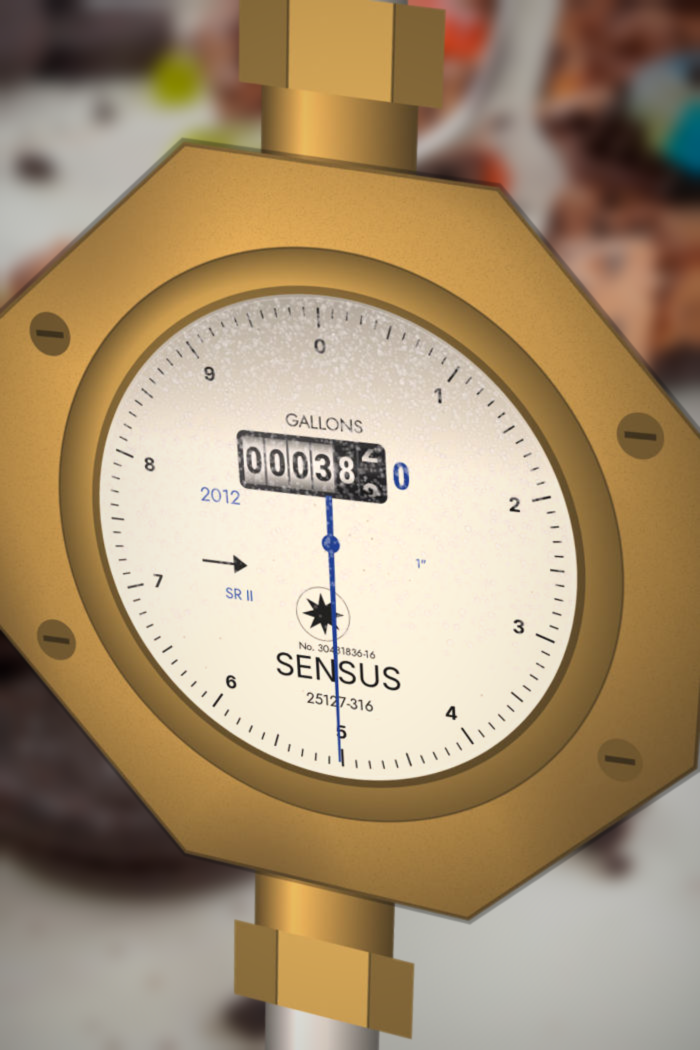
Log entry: 3825.0 gal
